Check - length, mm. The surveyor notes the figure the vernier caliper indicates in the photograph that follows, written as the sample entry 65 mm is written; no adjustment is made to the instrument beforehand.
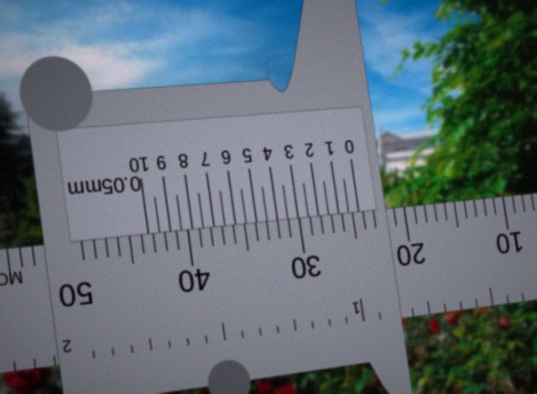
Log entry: 24.4 mm
